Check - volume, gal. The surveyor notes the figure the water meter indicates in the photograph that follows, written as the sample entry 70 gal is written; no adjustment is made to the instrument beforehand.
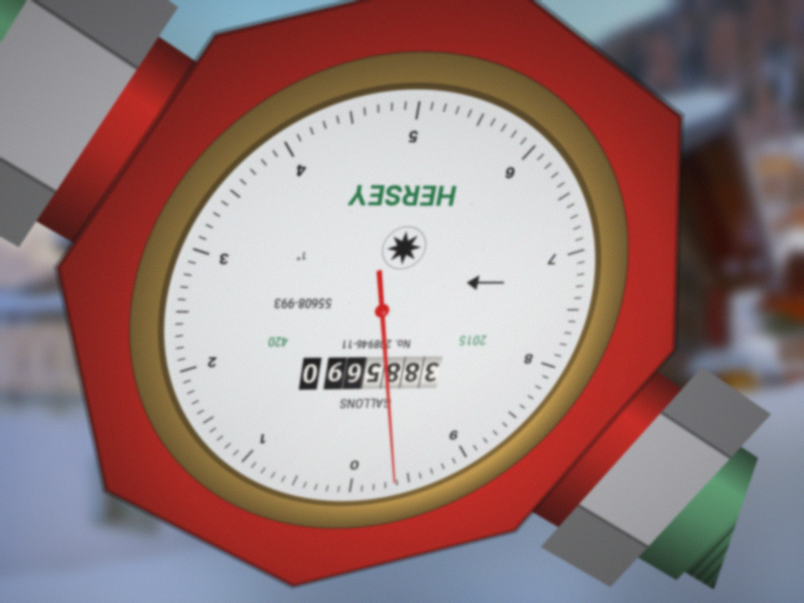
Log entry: 3885689.6 gal
